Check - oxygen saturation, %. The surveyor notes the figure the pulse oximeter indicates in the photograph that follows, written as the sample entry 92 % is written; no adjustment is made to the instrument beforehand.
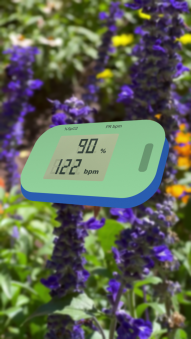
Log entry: 90 %
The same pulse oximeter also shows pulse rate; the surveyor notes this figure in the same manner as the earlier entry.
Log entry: 122 bpm
